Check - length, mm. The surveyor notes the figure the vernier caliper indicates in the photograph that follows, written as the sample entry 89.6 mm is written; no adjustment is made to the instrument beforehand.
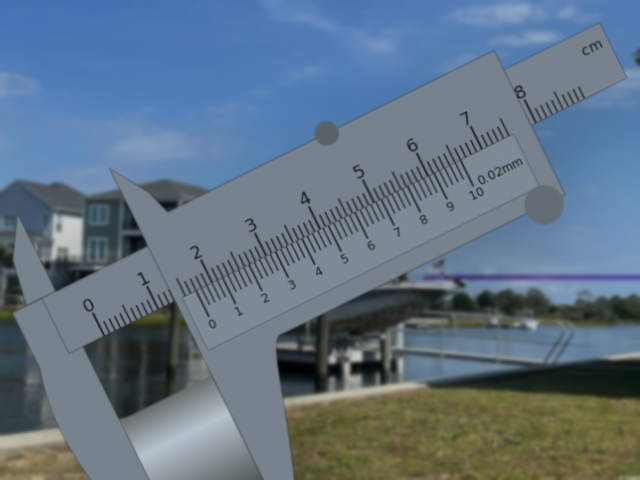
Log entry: 17.0 mm
